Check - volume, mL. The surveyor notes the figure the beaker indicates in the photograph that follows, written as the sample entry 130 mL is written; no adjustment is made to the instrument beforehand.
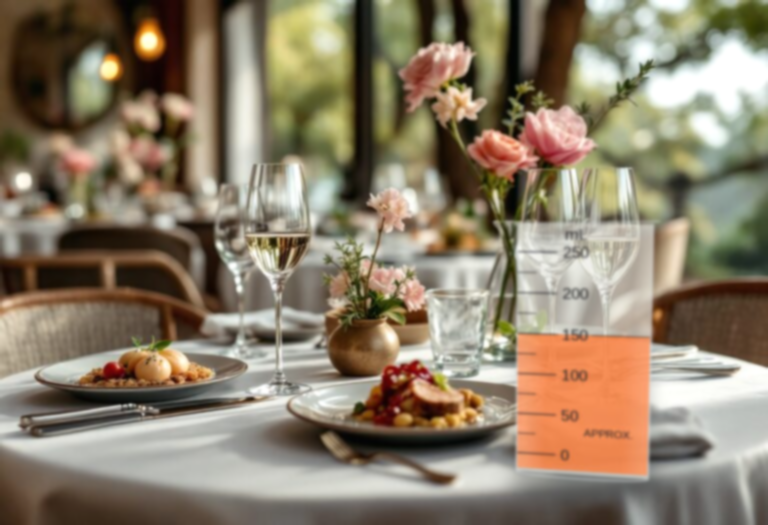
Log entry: 150 mL
